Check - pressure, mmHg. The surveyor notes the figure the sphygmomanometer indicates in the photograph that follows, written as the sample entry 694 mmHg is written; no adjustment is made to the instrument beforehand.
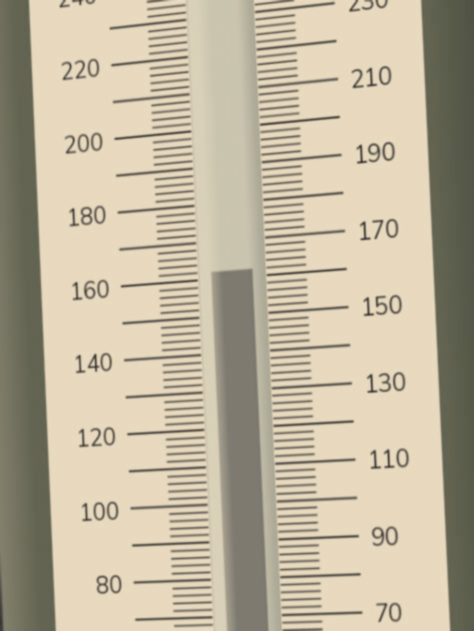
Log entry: 162 mmHg
